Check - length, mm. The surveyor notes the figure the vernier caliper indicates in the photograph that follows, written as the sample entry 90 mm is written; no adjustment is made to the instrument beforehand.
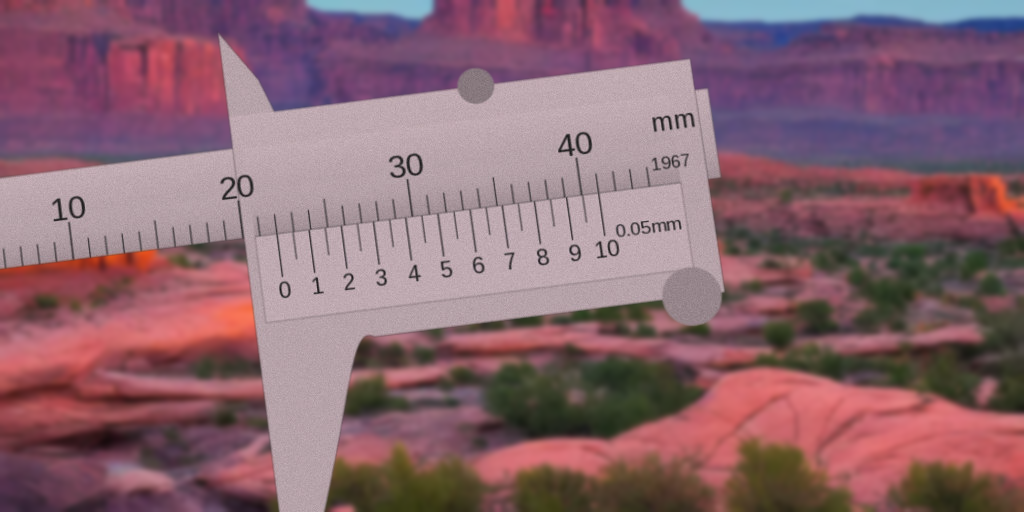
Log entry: 22.0 mm
